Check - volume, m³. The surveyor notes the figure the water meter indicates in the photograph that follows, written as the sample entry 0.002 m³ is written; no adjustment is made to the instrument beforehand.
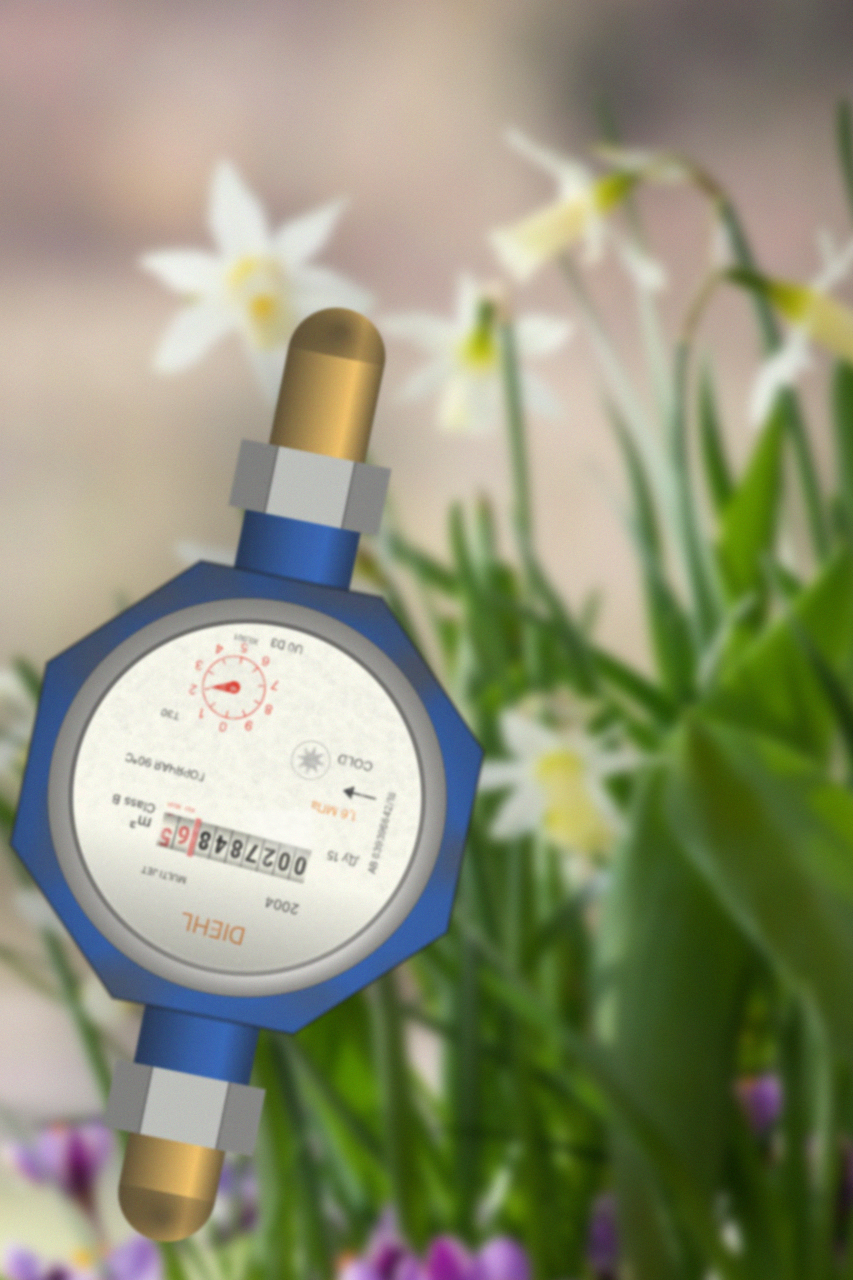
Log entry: 27848.652 m³
